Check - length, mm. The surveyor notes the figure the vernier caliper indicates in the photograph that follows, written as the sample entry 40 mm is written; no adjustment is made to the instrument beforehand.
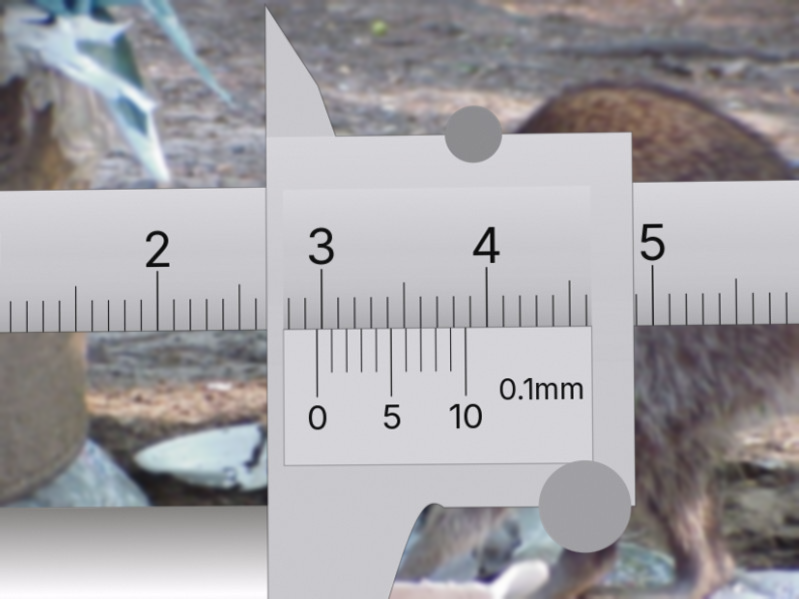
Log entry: 29.7 mm
